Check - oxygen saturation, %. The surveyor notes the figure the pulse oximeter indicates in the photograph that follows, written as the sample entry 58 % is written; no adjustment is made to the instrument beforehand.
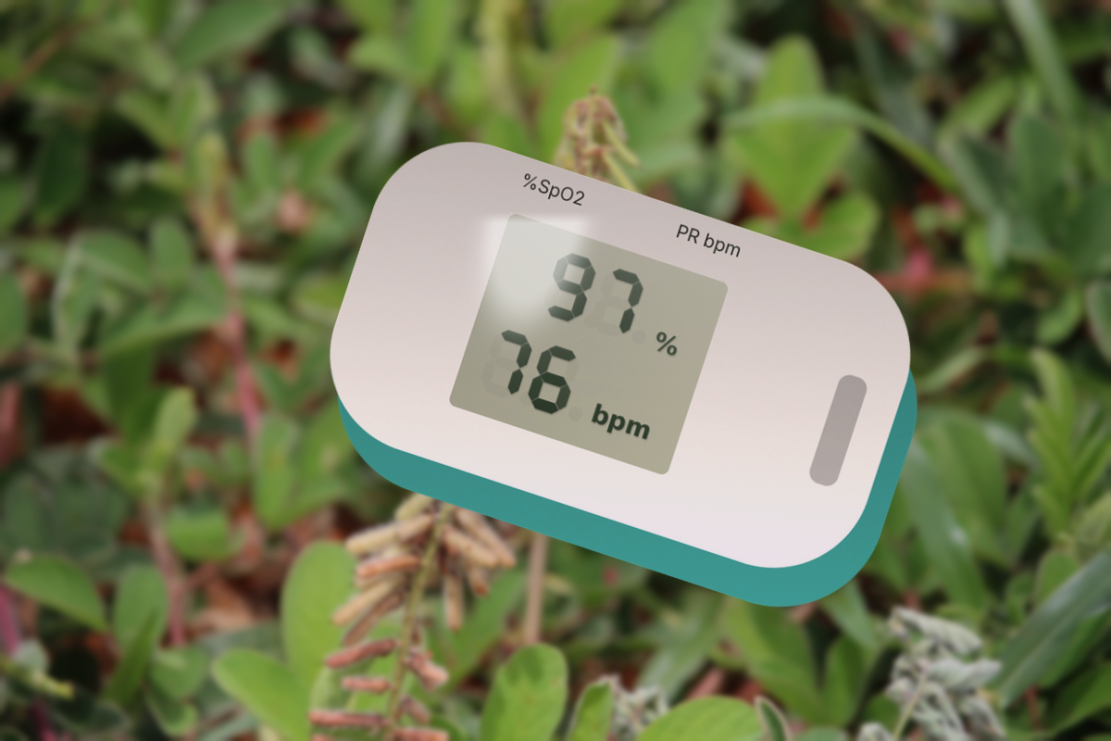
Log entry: 97 %
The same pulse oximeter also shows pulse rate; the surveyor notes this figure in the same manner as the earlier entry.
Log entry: 76 bpm
